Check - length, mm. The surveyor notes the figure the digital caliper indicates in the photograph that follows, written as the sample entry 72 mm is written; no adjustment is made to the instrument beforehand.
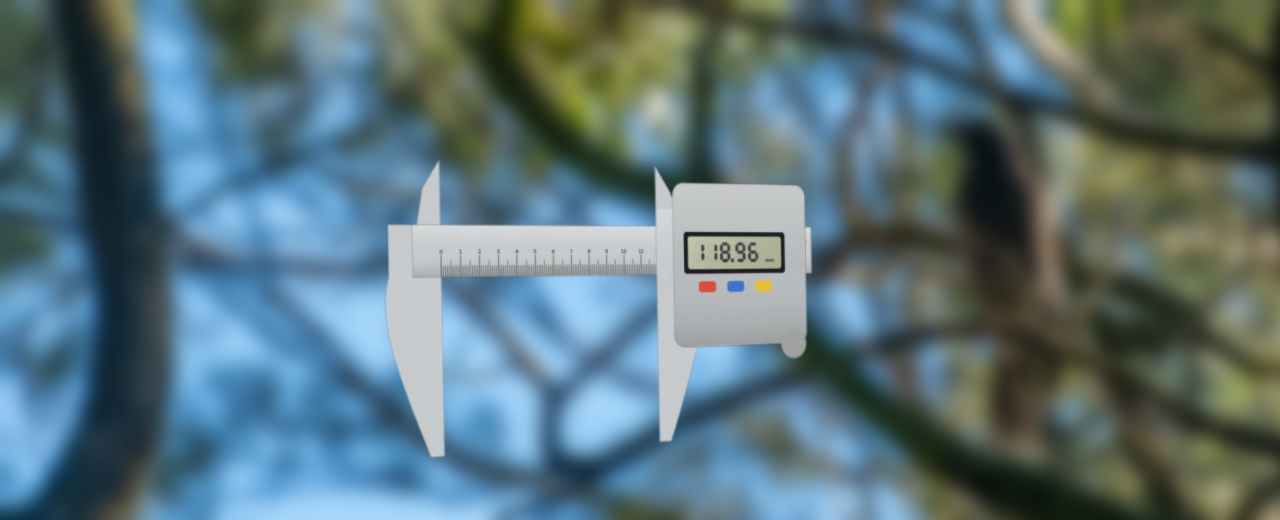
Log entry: 118.96 mm
